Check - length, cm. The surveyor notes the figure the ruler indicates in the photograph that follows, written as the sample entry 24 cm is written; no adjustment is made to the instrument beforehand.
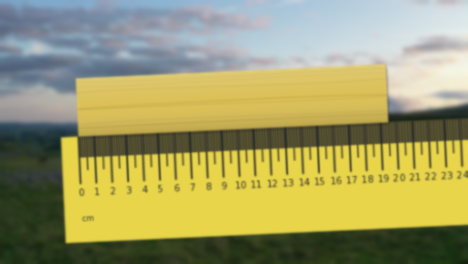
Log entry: 19.5 cm
